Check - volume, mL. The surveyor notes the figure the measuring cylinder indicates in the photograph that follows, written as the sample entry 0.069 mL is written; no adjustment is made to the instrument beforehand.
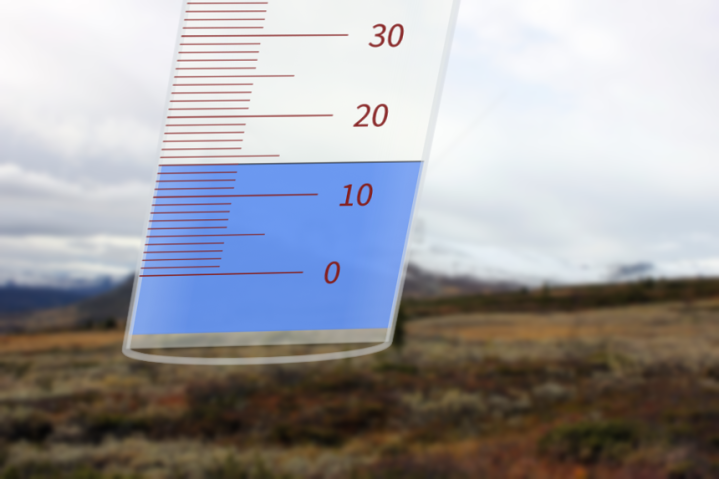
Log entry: 14 mL
